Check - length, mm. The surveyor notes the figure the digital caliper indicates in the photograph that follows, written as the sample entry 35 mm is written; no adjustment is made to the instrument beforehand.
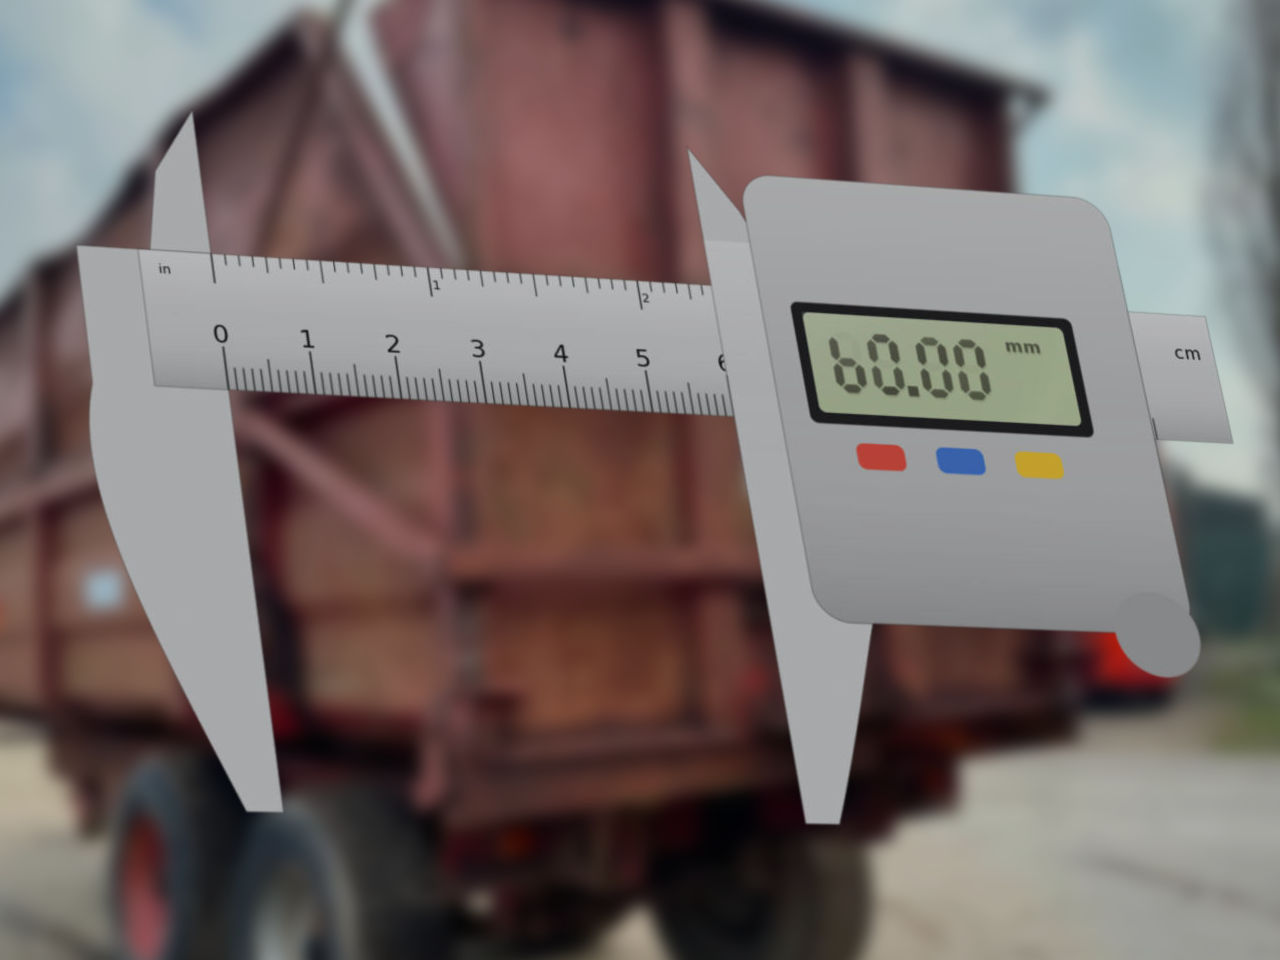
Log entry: 60.00 mm
